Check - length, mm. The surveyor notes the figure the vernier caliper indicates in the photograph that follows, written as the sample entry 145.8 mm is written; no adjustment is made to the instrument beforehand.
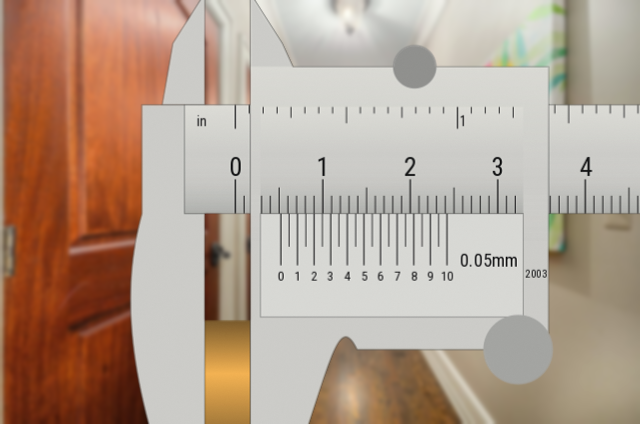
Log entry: 5.2 mm
